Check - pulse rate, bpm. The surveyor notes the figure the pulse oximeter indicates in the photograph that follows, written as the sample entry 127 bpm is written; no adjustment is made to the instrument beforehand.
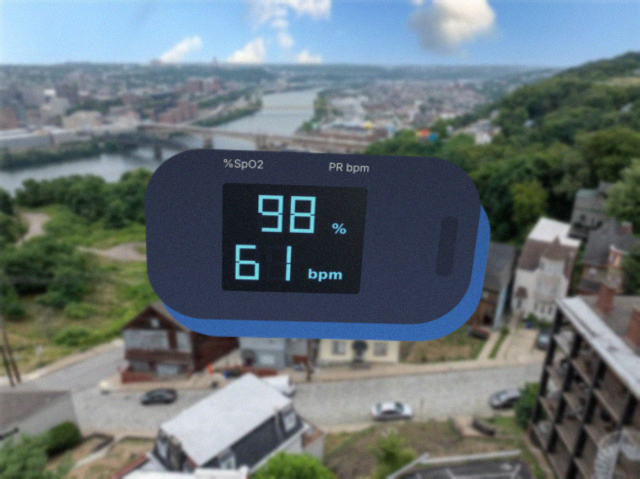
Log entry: 61 bpm
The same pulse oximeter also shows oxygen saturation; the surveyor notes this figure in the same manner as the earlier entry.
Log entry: 98 %
